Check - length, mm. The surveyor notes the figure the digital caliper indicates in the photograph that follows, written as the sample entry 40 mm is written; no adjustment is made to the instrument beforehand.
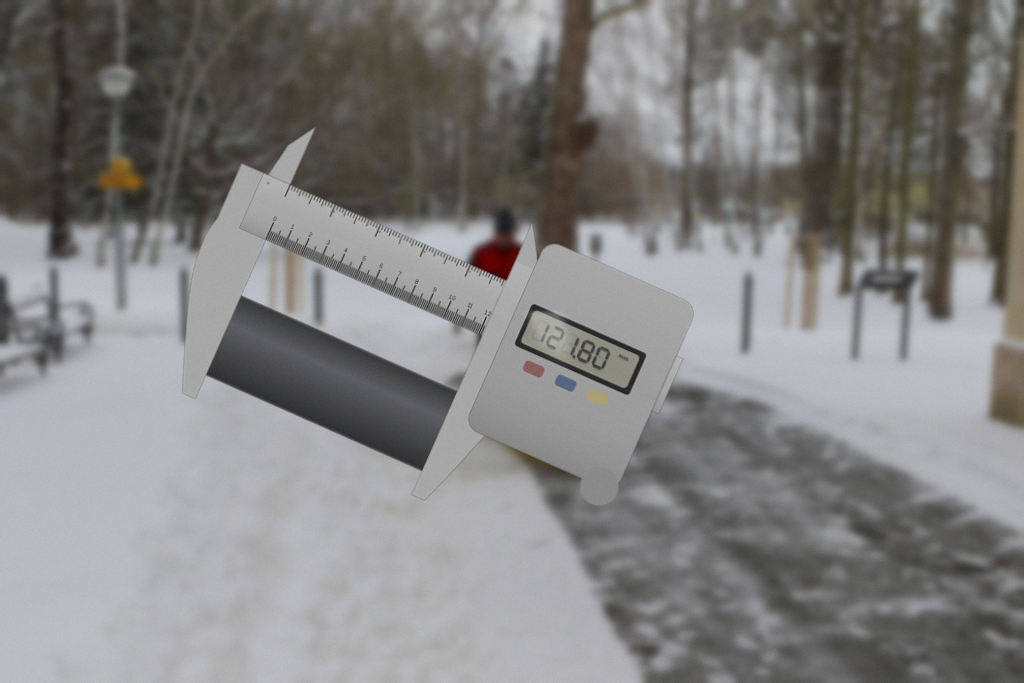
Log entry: 121.80 mm
